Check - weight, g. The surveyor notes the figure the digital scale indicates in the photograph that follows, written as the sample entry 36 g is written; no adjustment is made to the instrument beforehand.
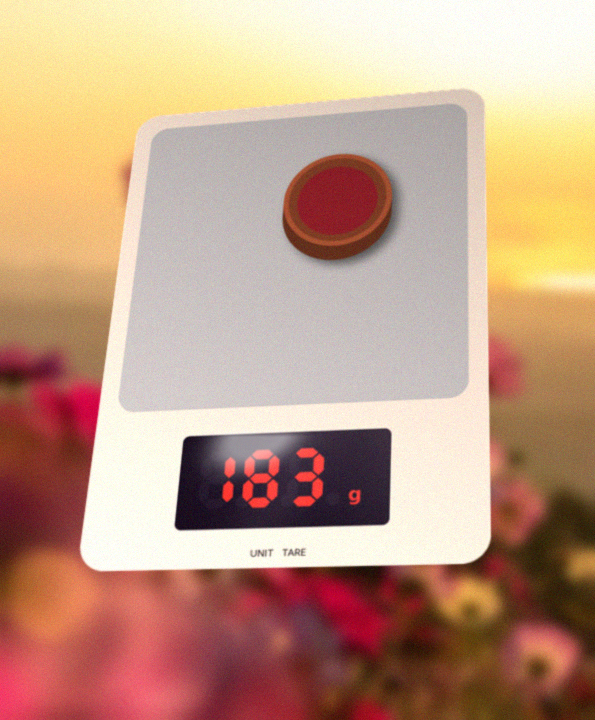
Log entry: 183 g
